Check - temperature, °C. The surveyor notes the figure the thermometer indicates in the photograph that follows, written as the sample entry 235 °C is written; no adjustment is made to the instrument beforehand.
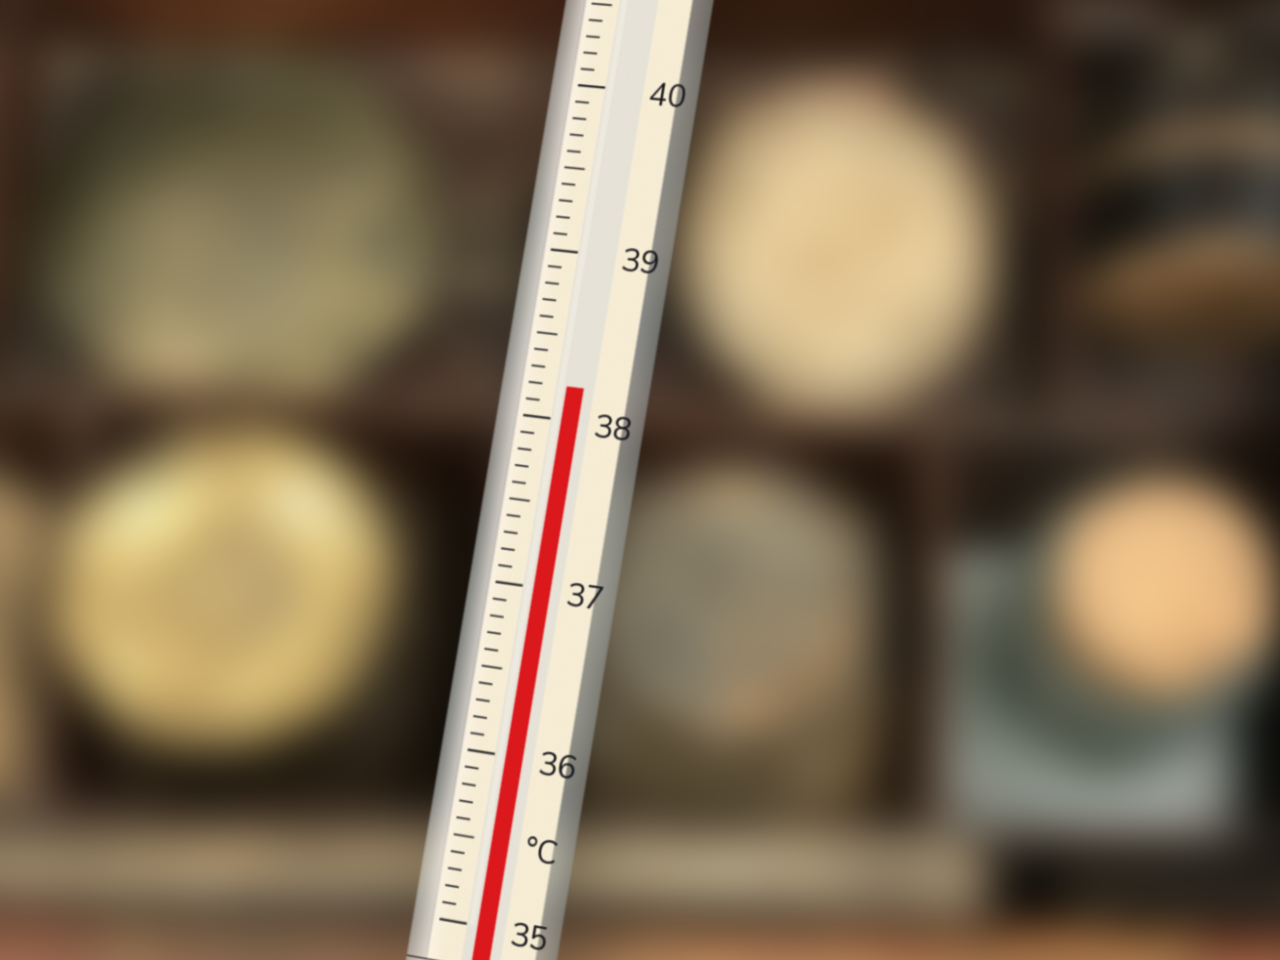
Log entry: 38.2 °C
